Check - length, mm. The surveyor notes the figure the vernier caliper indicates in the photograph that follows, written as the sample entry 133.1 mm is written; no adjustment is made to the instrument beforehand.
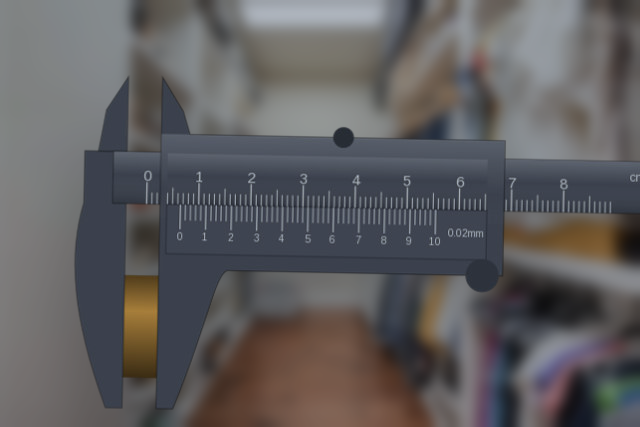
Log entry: 6.5 mm
